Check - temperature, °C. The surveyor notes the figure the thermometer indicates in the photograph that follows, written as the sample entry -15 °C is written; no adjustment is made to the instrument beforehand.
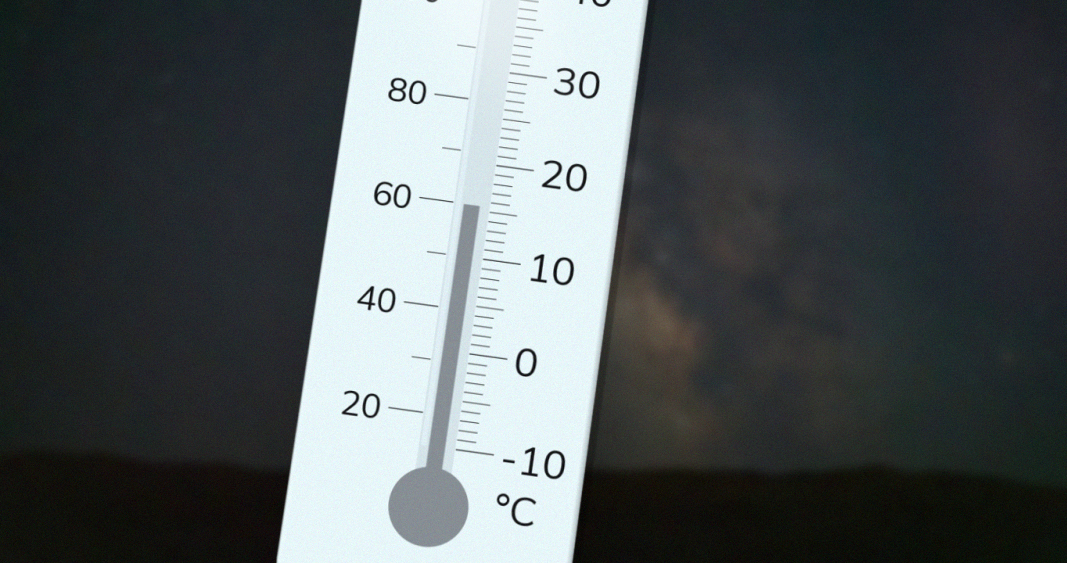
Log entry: 15.5 °C
